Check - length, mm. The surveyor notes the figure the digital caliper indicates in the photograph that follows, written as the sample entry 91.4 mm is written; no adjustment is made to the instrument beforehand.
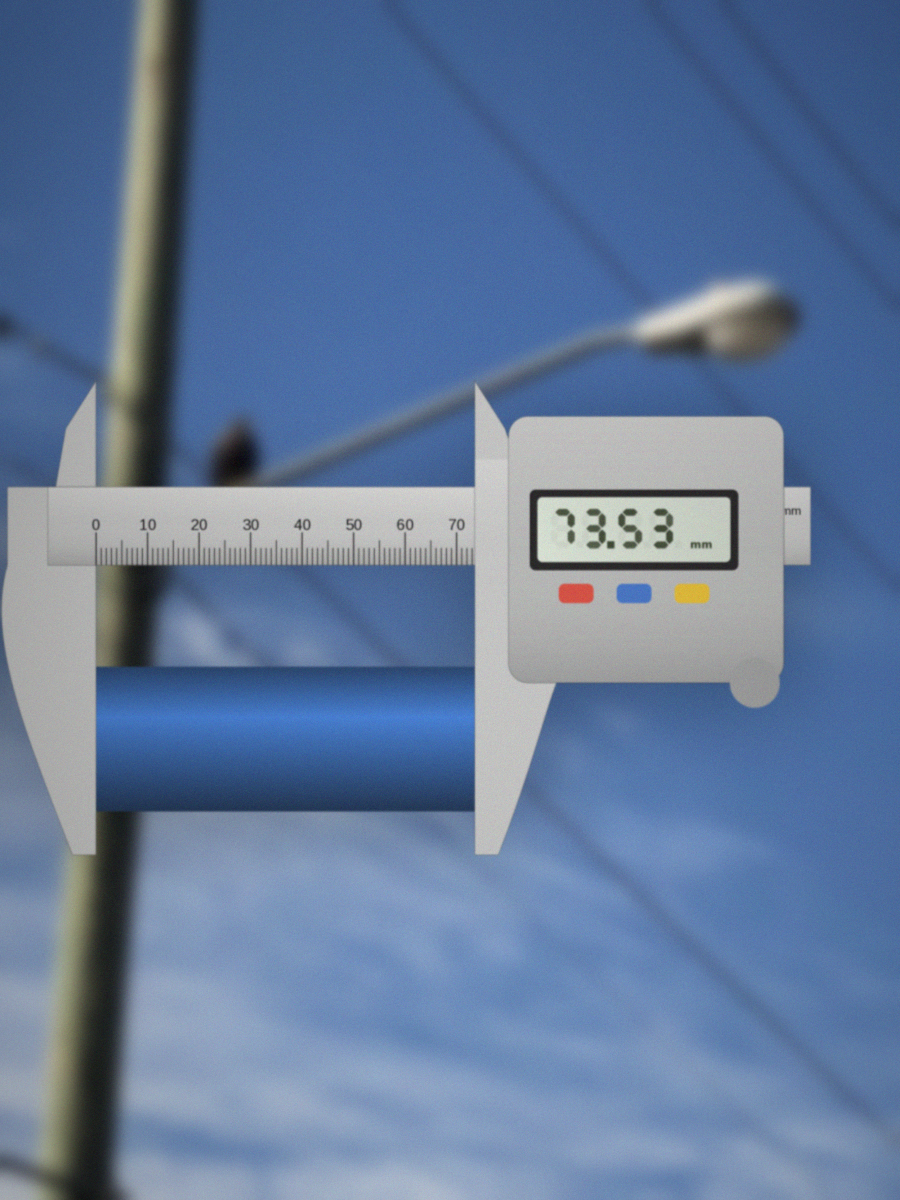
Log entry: 73.53 mm
